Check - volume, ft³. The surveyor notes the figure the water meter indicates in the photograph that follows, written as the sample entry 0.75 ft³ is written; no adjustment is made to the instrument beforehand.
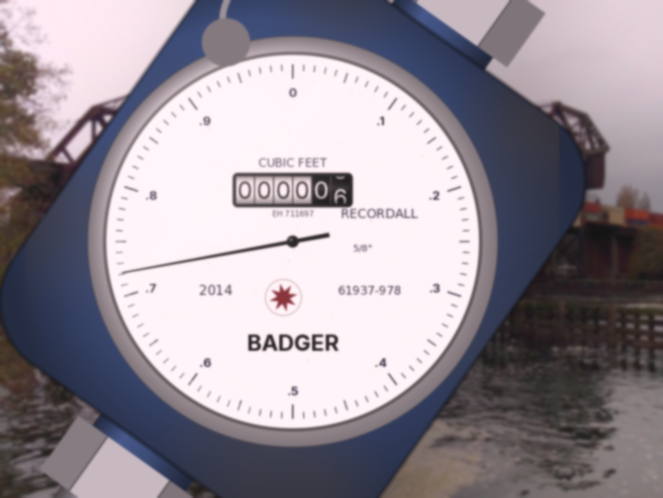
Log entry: 5.72 ft³
